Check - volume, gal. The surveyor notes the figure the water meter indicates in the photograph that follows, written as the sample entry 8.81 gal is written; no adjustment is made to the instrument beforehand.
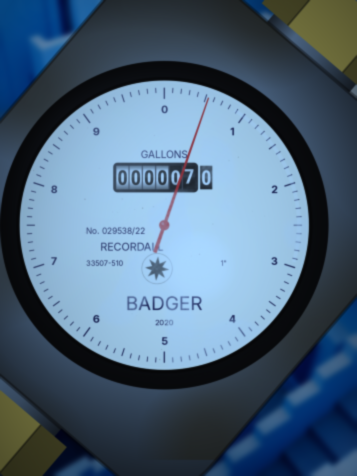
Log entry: 70.5 gal
